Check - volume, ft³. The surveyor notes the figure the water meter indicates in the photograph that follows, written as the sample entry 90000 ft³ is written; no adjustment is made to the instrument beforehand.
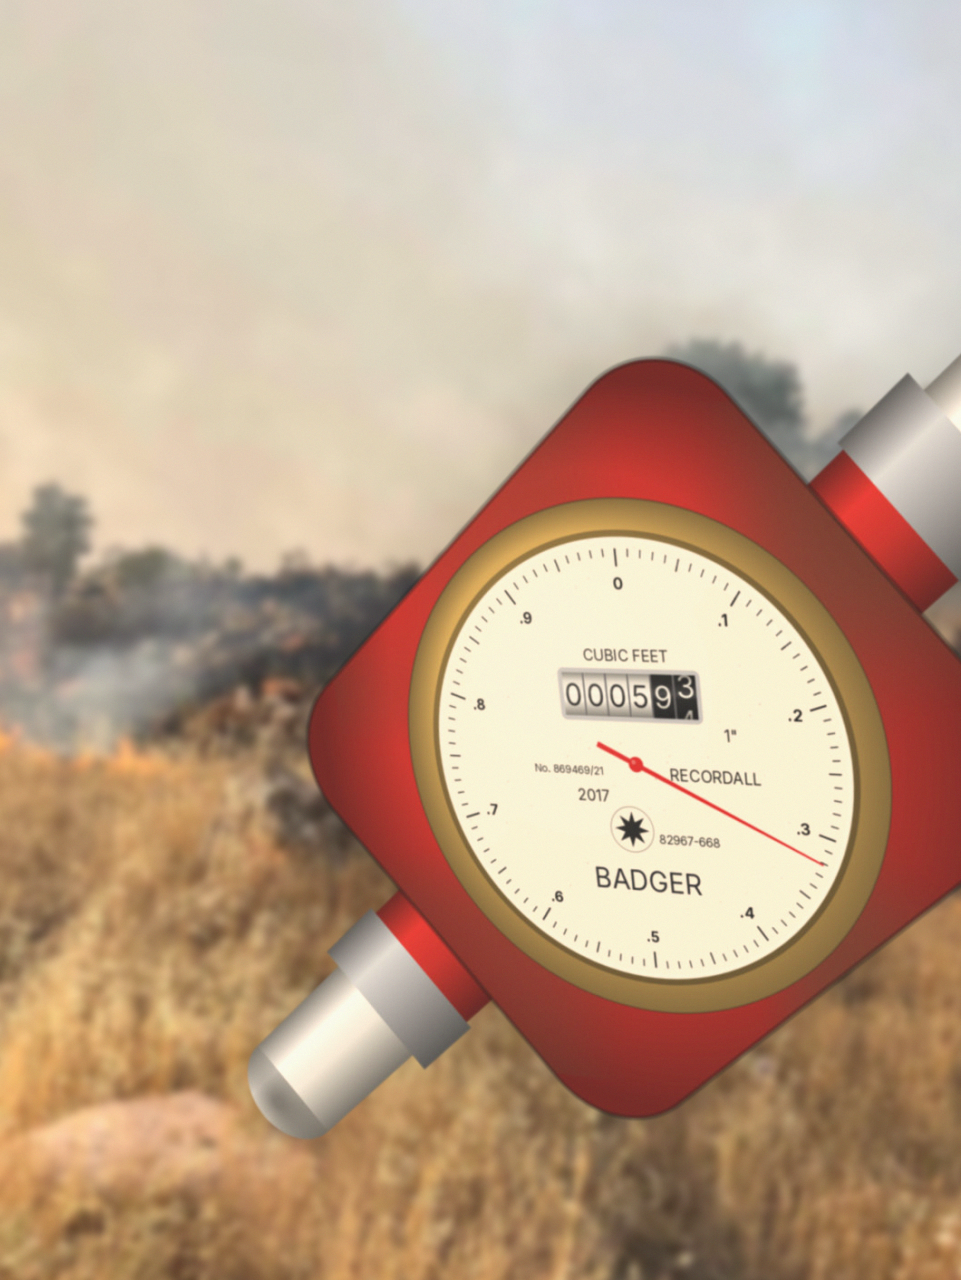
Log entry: 593.32 ft³
